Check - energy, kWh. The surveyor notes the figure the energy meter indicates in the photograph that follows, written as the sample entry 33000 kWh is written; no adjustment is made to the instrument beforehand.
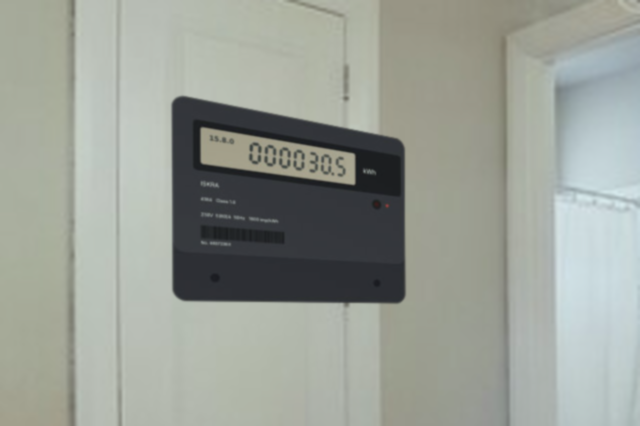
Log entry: 30.5 kWh
